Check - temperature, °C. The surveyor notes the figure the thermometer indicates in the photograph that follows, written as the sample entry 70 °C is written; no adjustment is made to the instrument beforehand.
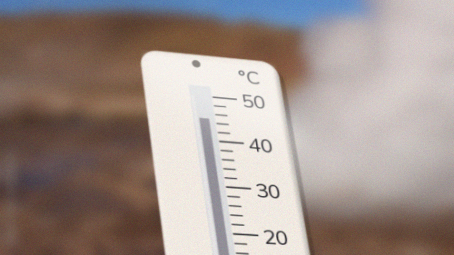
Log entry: 45 °C
